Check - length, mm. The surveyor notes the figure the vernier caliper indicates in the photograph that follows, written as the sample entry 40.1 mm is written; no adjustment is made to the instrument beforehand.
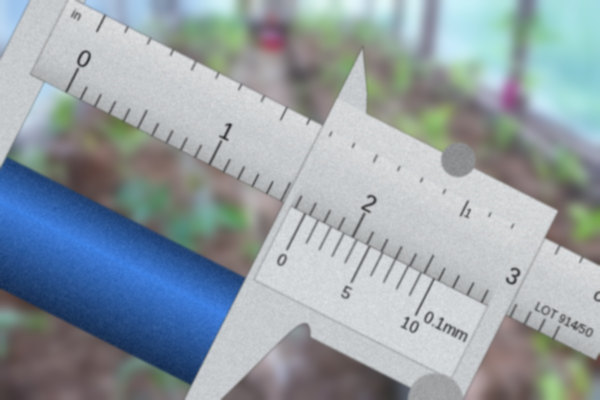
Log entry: 16.7 mm
